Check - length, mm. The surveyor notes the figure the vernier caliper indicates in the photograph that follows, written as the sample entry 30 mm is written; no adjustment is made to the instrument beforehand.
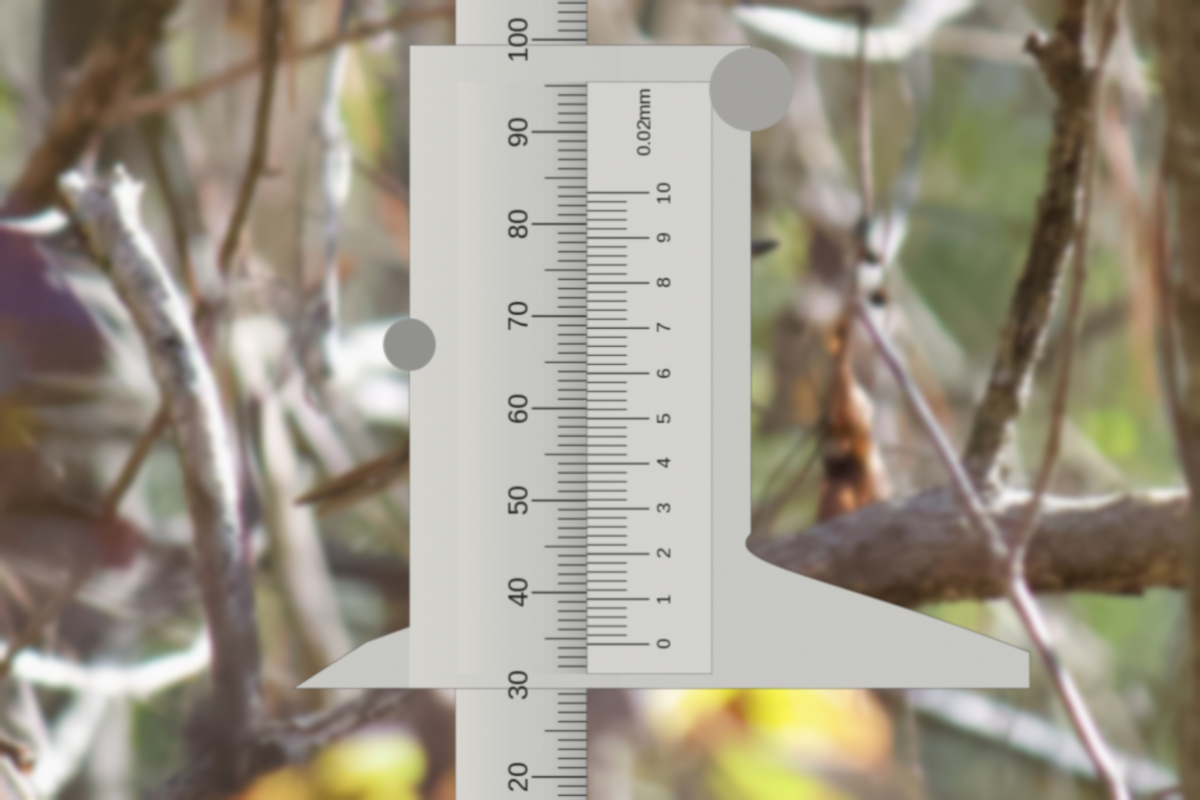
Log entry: 34.4 mm
